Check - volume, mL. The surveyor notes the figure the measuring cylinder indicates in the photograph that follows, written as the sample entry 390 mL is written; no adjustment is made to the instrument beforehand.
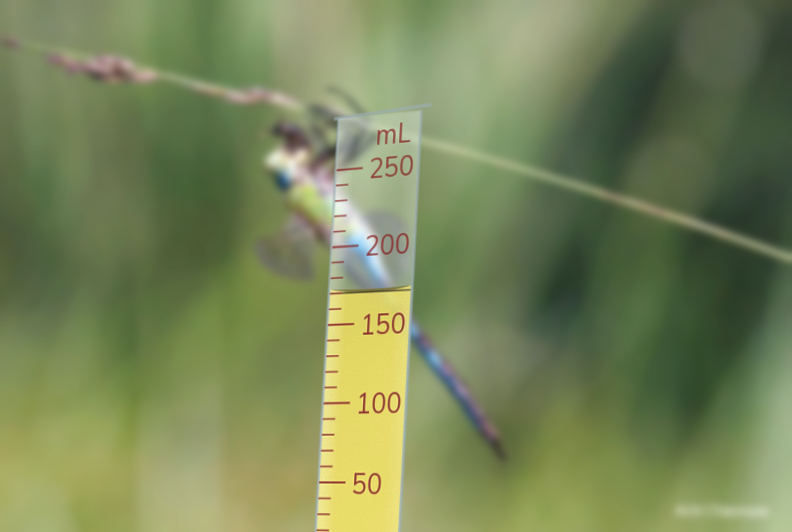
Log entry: 170 mL
